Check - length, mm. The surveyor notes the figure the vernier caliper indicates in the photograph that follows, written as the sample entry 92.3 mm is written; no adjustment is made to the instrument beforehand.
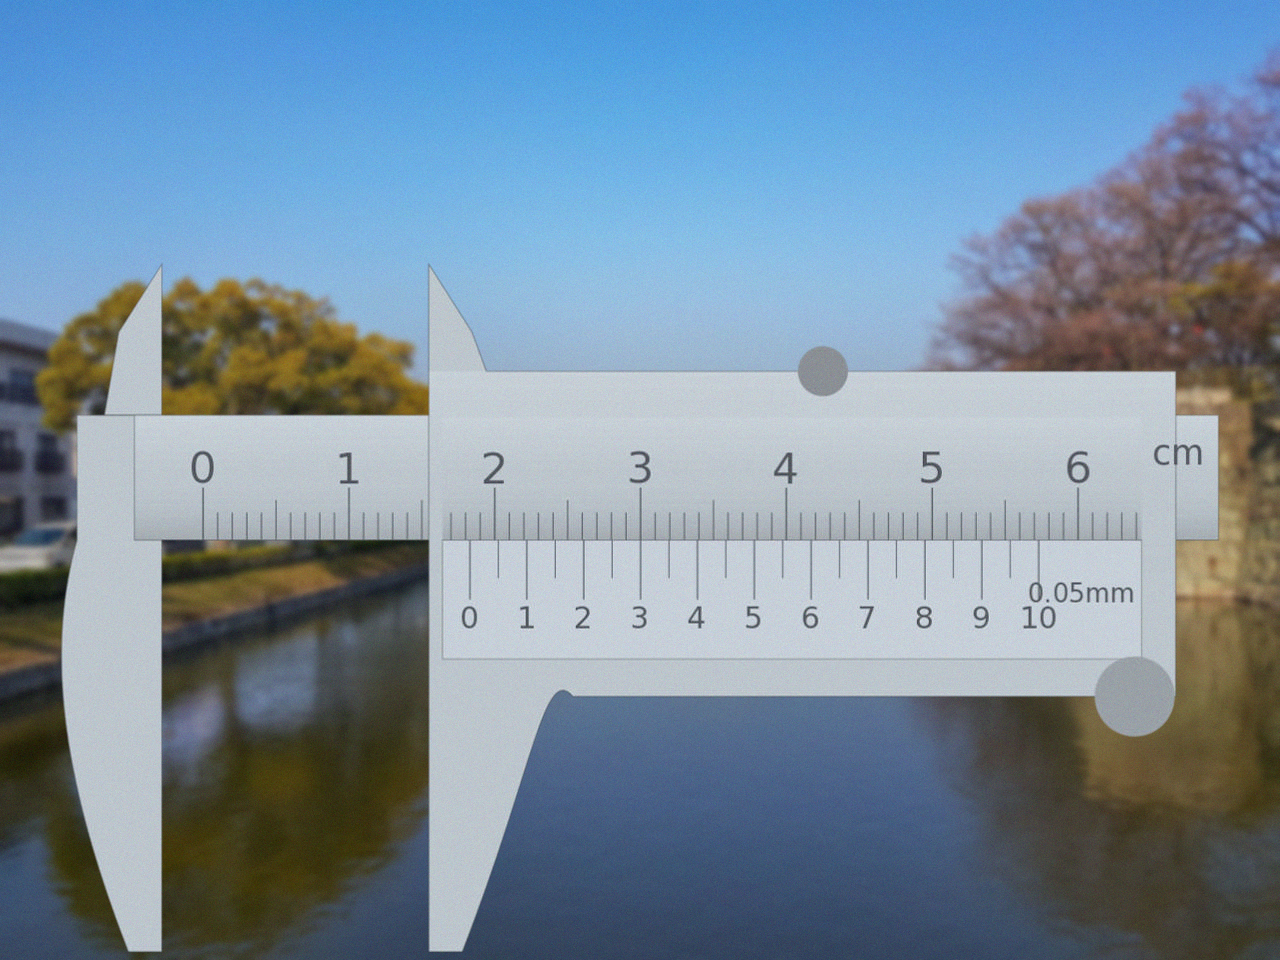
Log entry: 18.3 mm
